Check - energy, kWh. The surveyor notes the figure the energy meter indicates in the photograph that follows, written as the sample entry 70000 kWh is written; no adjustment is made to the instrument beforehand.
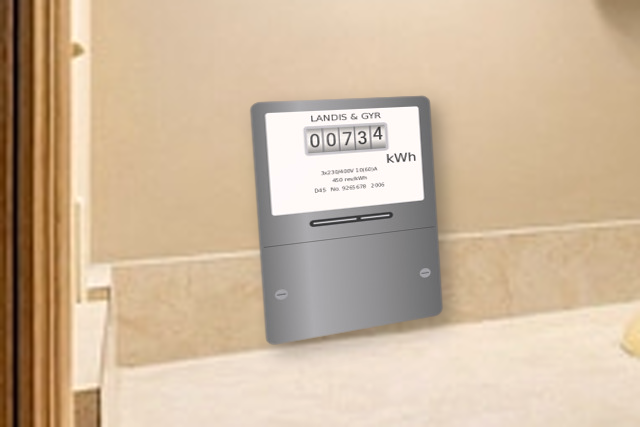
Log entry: 734 kWh
